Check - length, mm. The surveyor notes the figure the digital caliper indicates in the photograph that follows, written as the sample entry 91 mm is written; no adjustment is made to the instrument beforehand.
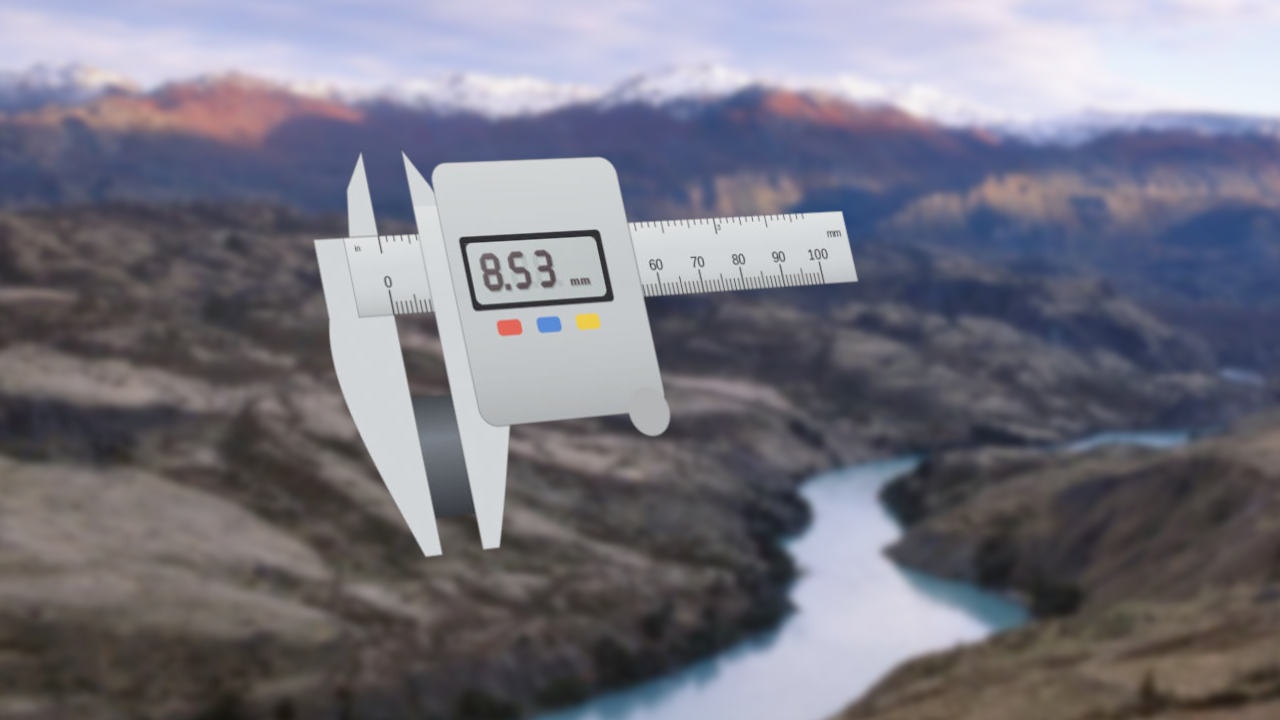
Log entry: 8.53 mm
